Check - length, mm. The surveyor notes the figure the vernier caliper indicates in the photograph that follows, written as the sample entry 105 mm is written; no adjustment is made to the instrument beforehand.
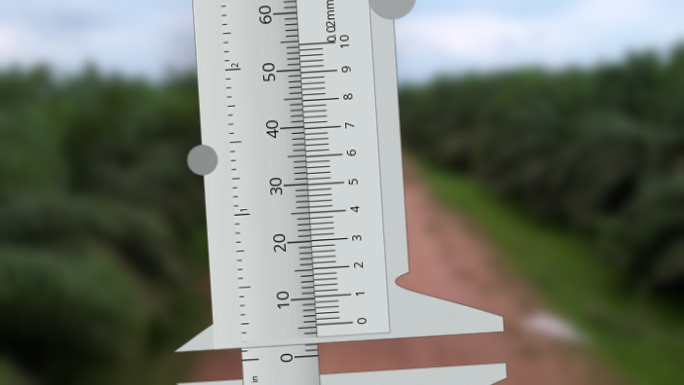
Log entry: 5.4 mm
